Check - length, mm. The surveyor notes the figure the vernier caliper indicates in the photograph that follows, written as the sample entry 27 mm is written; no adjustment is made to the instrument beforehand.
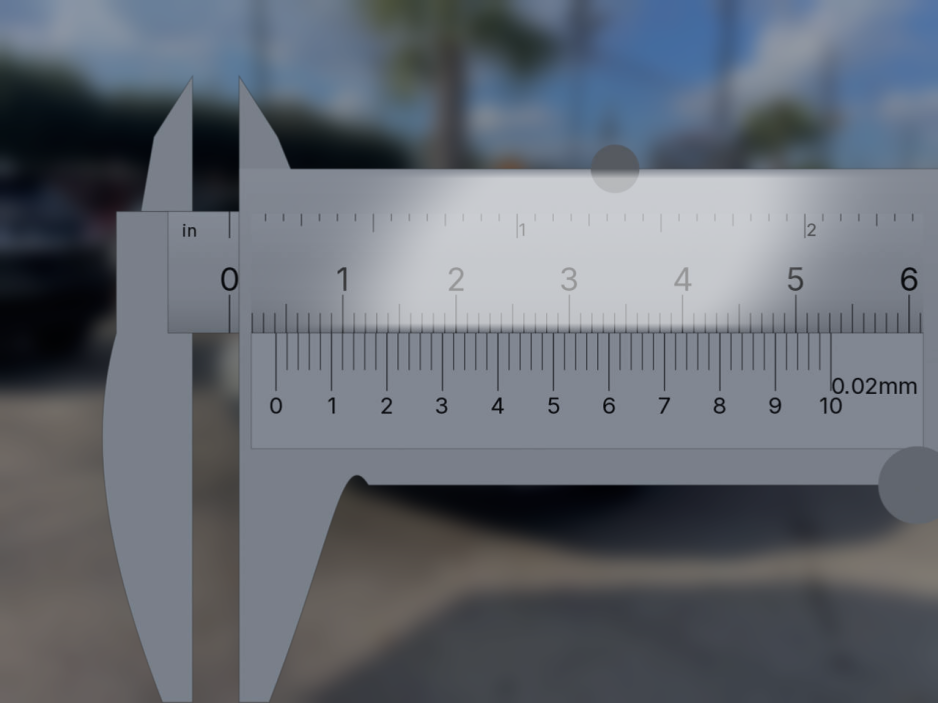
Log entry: 4.1 mm
